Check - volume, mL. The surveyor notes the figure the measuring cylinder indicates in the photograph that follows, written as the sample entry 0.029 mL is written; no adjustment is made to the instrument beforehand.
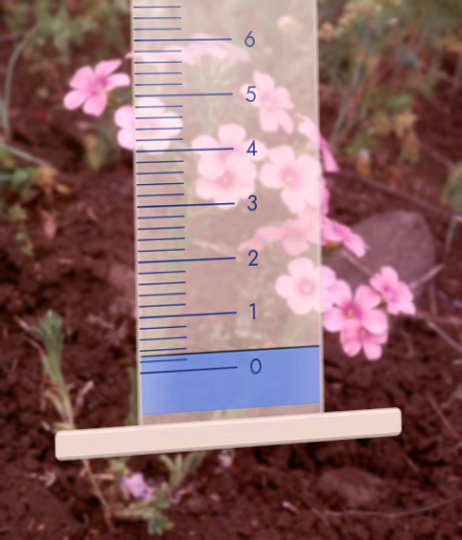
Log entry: 0.3 mL
